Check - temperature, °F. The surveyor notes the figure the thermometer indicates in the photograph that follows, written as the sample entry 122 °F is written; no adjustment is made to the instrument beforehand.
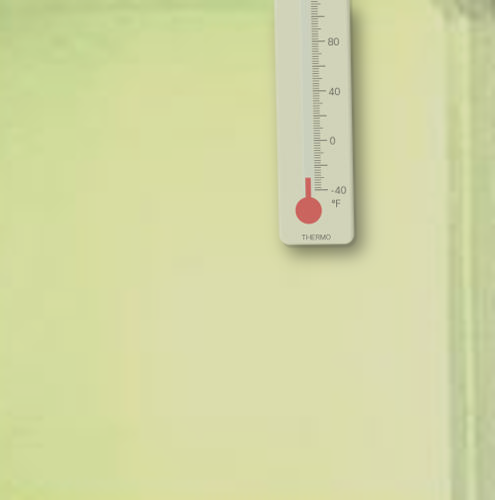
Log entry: -30 °F
